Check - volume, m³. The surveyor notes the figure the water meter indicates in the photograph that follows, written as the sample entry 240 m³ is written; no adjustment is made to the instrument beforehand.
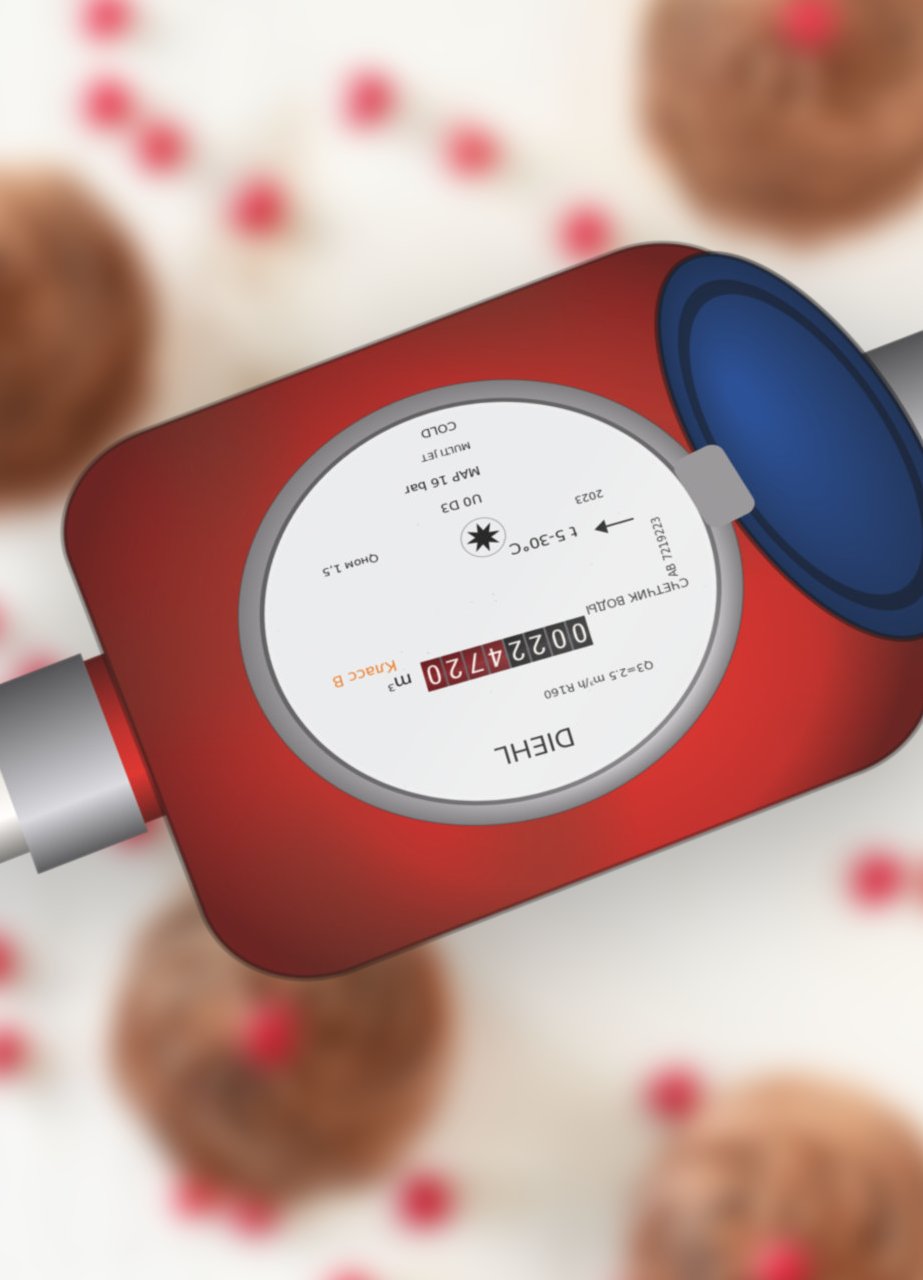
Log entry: 22.4720 m³
